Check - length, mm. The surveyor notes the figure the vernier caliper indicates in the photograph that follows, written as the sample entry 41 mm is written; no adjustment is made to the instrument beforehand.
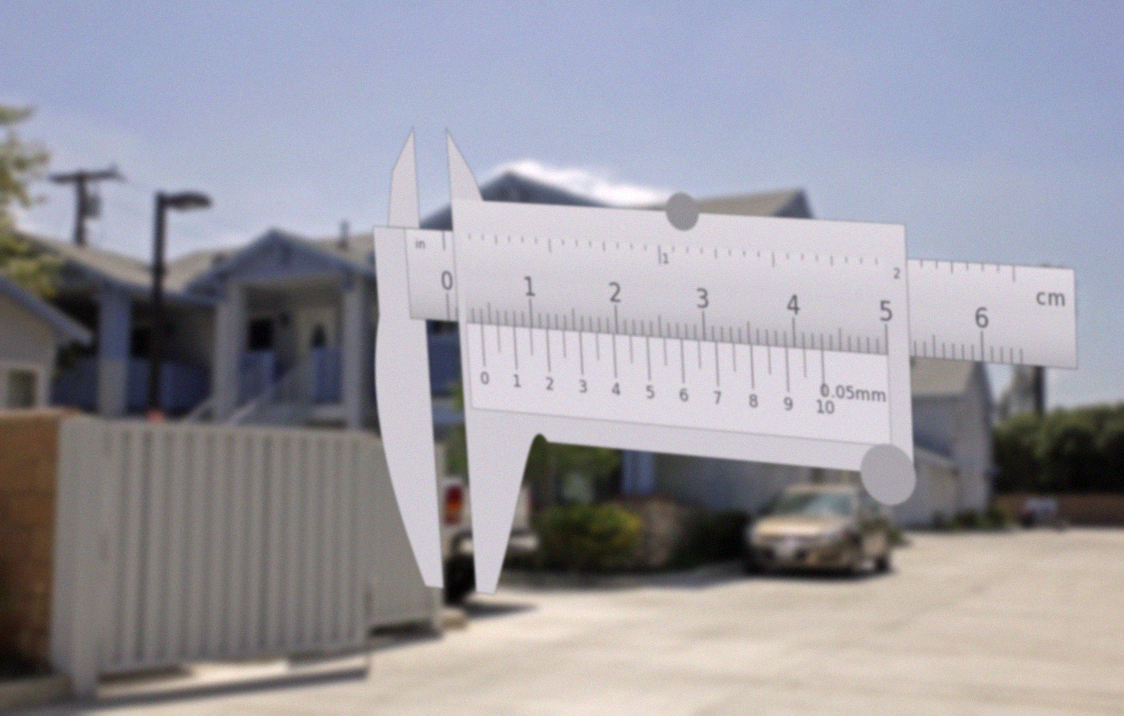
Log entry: 4.0 mm
